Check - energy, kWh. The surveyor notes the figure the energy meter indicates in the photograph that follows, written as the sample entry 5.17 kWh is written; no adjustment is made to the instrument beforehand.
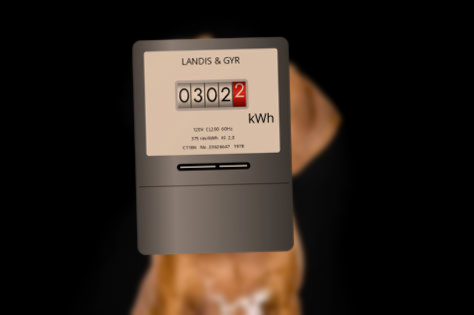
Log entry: 302.2 kWh
